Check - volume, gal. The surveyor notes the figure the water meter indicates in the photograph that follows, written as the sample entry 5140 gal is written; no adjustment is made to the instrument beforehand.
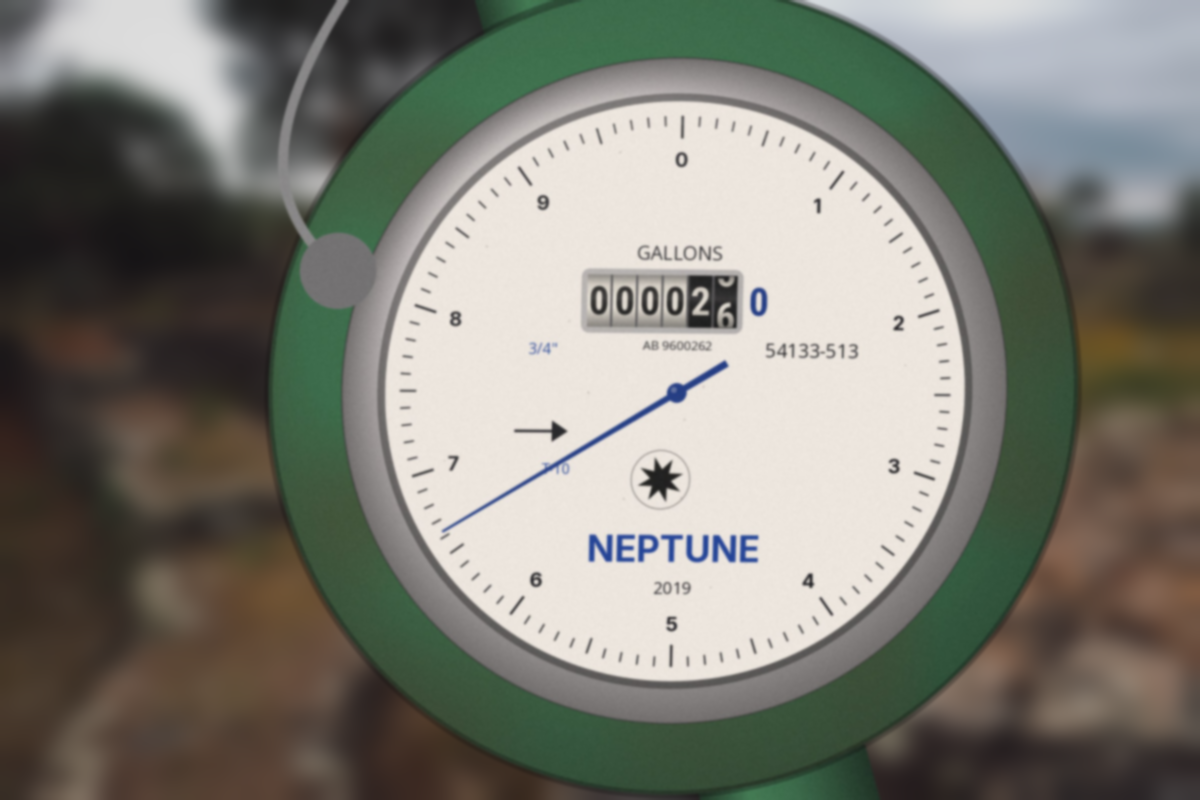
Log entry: 256.6 gal
